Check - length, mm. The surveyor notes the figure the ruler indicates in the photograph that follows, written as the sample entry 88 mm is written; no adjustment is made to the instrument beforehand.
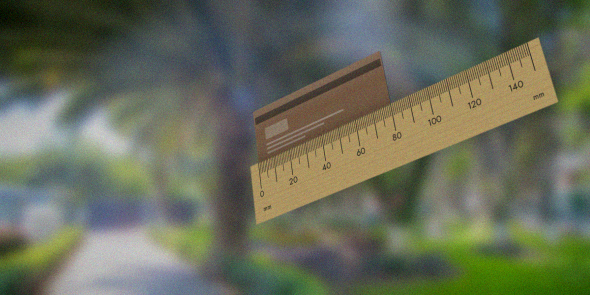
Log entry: 80 mm
